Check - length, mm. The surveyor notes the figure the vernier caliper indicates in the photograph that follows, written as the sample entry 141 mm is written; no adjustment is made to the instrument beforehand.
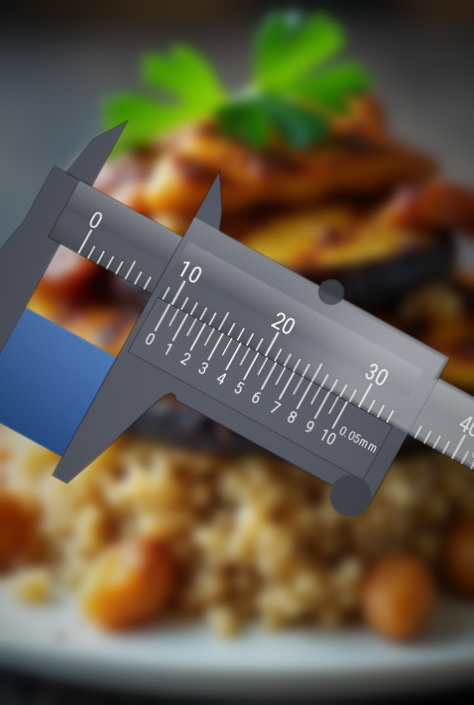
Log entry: 9.8 mm
